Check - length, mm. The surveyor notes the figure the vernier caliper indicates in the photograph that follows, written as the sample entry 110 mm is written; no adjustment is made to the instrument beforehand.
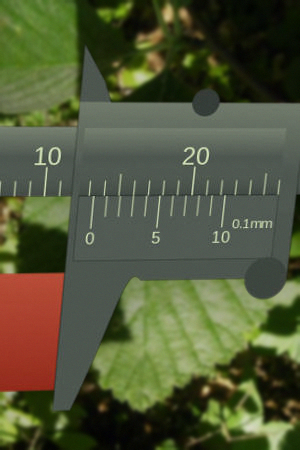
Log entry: 13.3 mm
